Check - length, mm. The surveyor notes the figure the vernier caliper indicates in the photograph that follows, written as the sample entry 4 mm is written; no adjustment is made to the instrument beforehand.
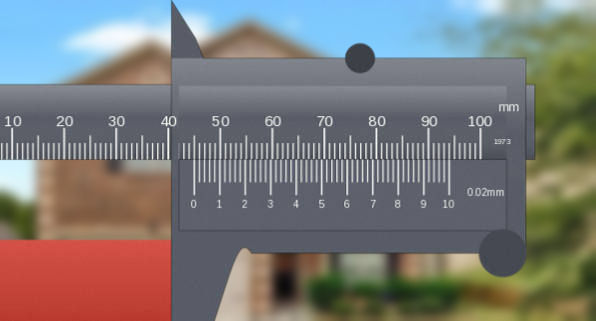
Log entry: 45.0 mm
